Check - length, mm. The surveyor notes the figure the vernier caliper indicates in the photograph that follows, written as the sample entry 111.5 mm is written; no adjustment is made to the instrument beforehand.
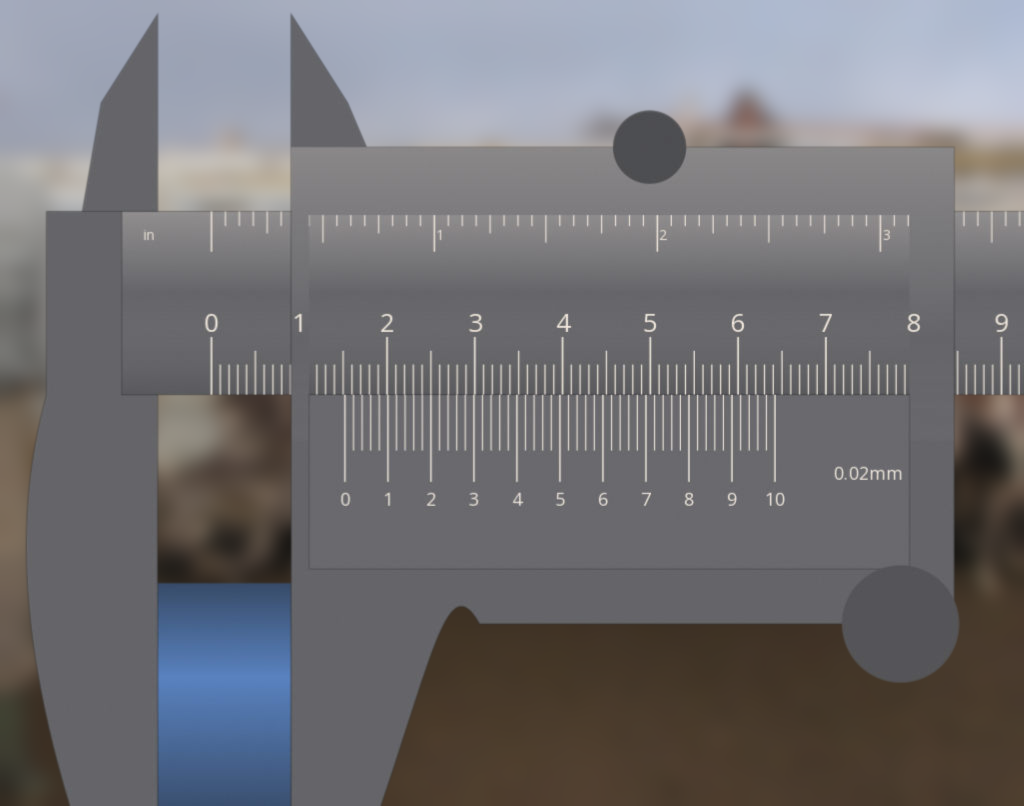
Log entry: 15.2 mm
